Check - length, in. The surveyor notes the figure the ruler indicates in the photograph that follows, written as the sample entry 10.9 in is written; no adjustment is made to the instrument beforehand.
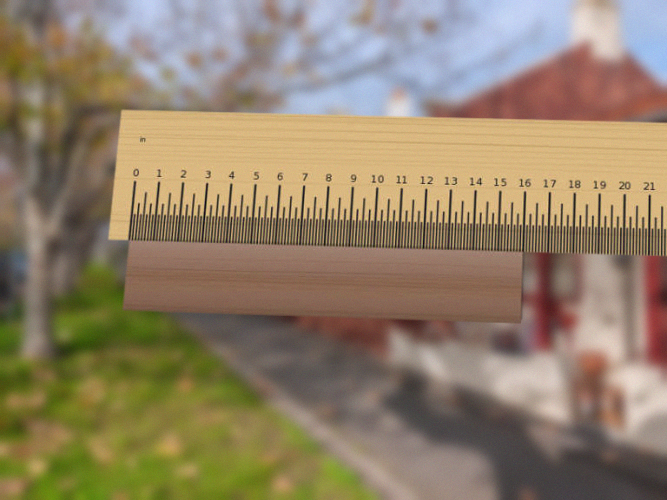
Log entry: 16 in
